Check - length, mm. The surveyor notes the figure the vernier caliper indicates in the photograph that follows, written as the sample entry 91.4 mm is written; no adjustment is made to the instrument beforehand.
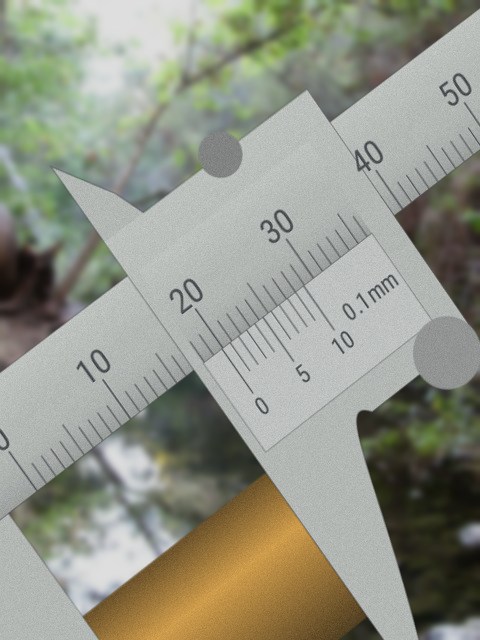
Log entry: 19.9 mm
